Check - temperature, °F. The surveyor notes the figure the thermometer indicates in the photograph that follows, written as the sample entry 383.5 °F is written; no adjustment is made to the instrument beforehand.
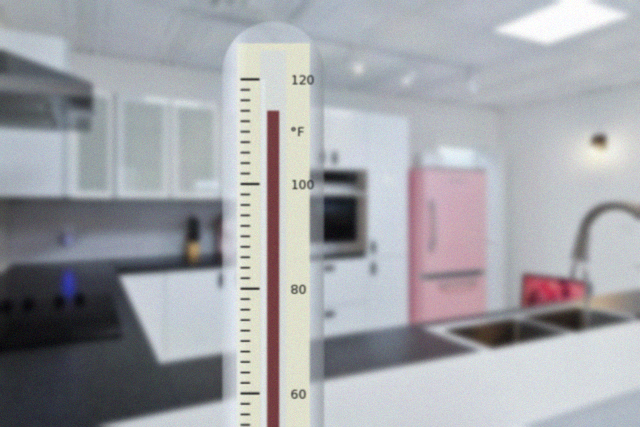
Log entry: 114 °F
